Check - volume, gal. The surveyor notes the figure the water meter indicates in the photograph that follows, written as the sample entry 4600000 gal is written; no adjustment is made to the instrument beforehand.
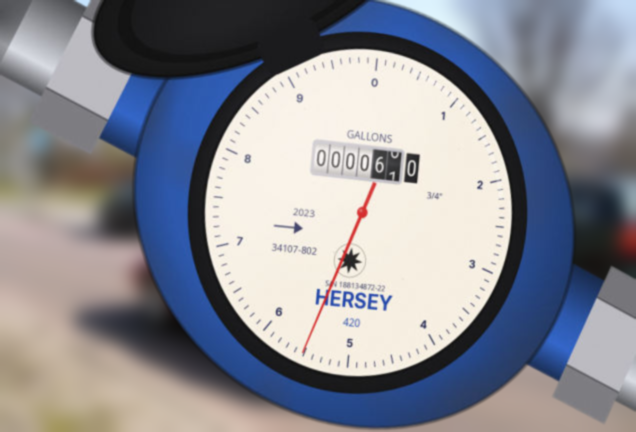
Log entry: 605.5 gal
